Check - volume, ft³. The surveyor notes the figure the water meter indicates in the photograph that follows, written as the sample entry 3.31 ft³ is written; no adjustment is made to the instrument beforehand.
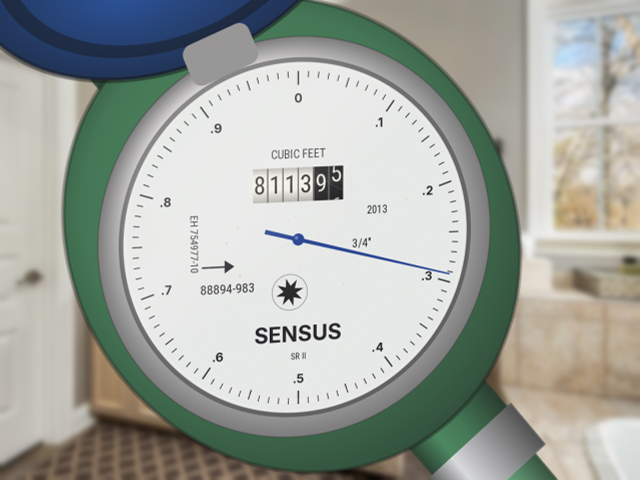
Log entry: 811395.29 ft³
